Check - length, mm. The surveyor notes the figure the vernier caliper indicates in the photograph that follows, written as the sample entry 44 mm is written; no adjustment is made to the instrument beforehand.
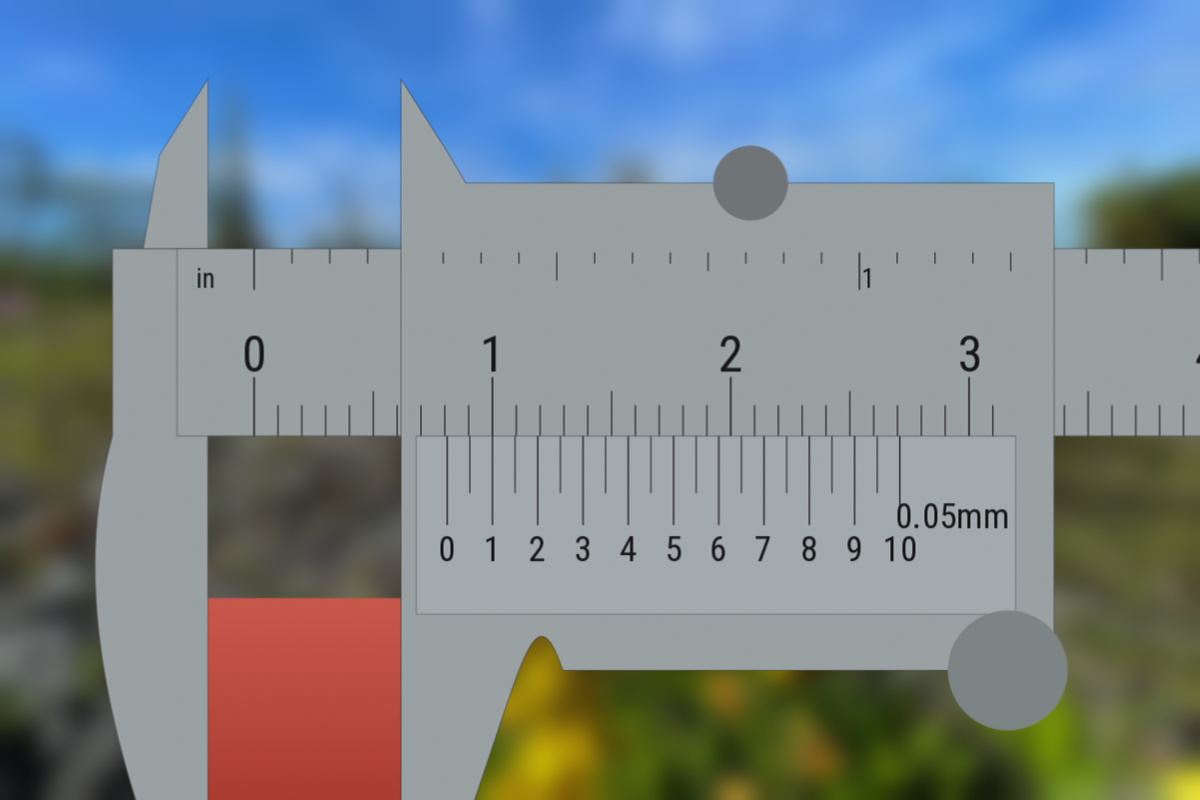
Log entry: 8.1 mm
